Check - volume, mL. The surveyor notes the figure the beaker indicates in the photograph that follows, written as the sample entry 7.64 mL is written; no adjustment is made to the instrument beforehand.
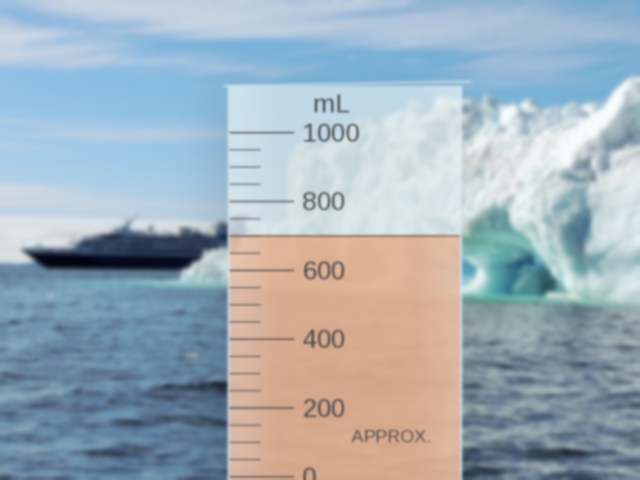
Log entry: 700 mL
